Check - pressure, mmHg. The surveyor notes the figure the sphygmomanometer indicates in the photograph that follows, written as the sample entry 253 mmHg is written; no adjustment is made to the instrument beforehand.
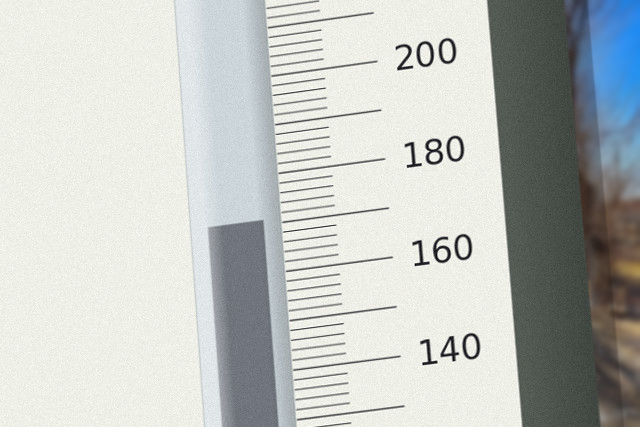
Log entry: 171 mmHg
